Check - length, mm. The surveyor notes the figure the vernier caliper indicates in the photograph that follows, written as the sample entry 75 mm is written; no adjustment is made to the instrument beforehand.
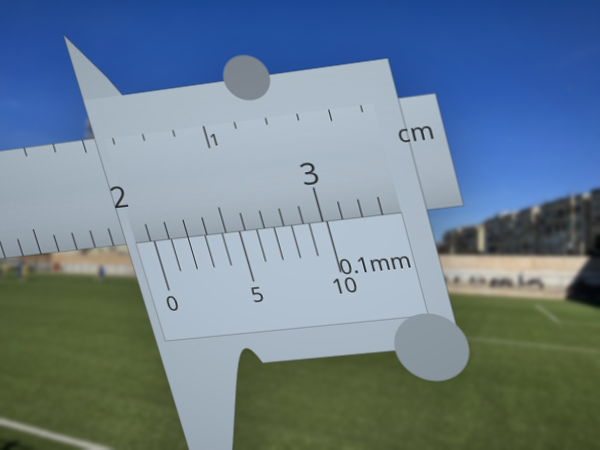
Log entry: 21.2 mm
